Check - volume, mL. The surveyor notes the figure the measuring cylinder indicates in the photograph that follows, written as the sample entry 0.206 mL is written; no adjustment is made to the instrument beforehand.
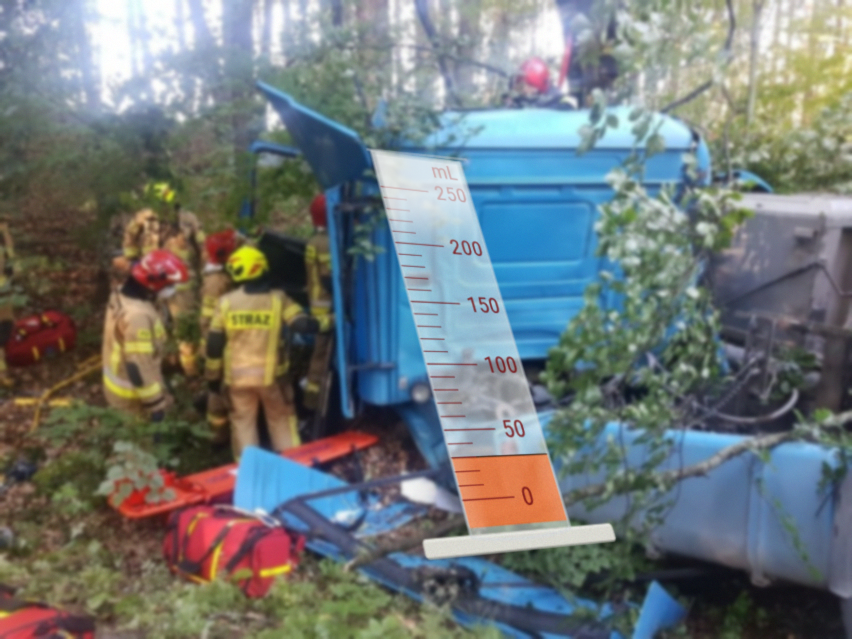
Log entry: 30 mL
